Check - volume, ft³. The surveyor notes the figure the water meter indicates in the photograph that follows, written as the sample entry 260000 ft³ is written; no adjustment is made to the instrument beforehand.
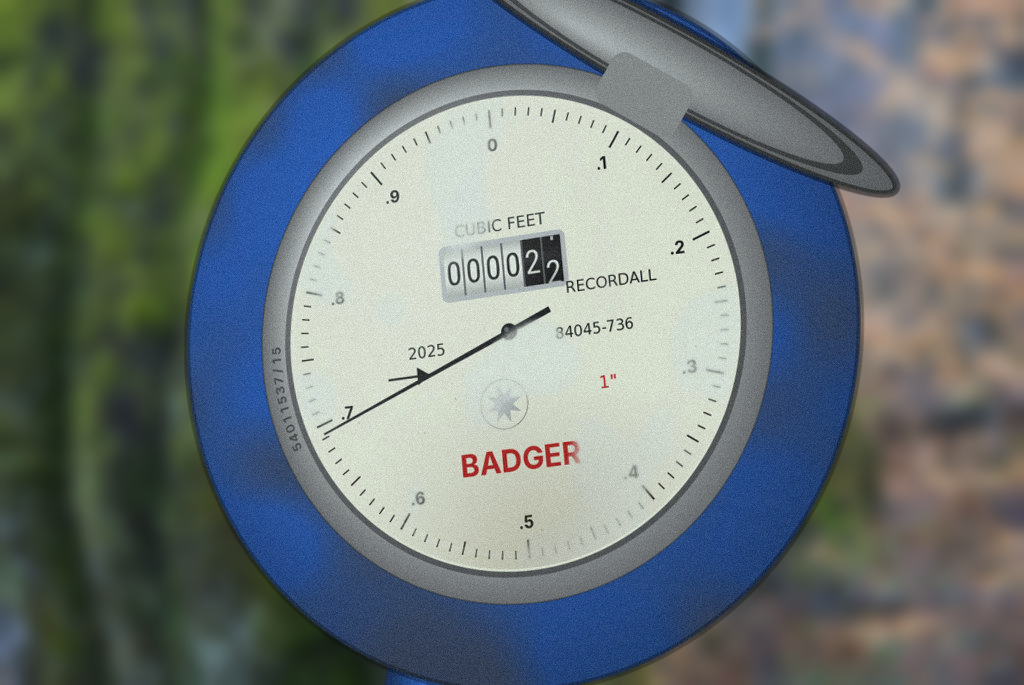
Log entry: 21.69 ft³
